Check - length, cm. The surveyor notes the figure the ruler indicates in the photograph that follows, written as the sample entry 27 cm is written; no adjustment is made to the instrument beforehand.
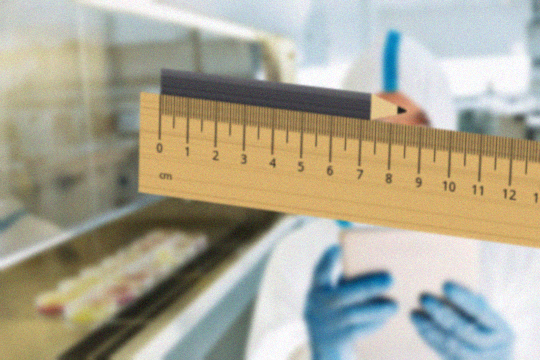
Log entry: 8.5 cm
